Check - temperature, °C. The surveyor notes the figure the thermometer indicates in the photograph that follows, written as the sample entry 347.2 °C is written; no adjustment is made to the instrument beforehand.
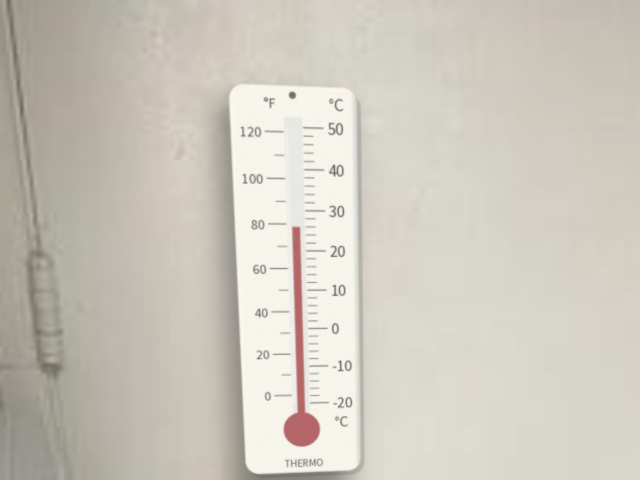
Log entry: 26 °C
